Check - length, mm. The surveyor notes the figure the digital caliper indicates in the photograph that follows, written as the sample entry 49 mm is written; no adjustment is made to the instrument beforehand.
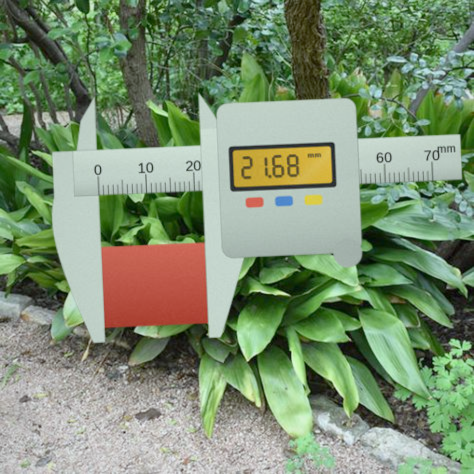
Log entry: 21.68 mm
